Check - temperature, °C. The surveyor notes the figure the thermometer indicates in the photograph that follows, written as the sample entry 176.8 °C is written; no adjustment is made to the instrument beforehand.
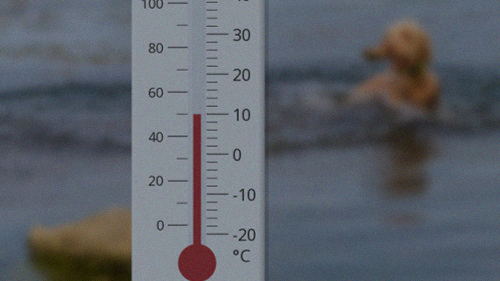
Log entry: 10 °C
